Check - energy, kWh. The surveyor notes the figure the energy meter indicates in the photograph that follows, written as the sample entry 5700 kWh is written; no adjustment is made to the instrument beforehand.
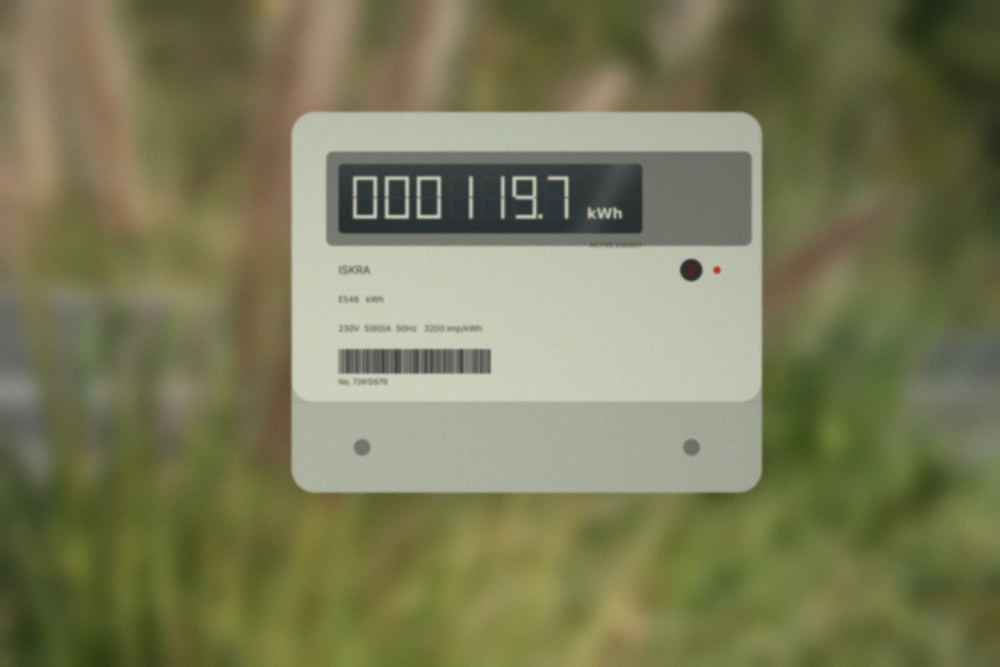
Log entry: 119.7 kWh
